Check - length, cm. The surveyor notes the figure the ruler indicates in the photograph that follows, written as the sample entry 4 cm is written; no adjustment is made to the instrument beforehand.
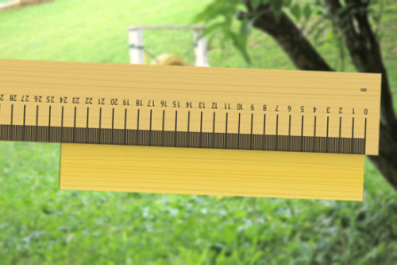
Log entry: 24 cm
